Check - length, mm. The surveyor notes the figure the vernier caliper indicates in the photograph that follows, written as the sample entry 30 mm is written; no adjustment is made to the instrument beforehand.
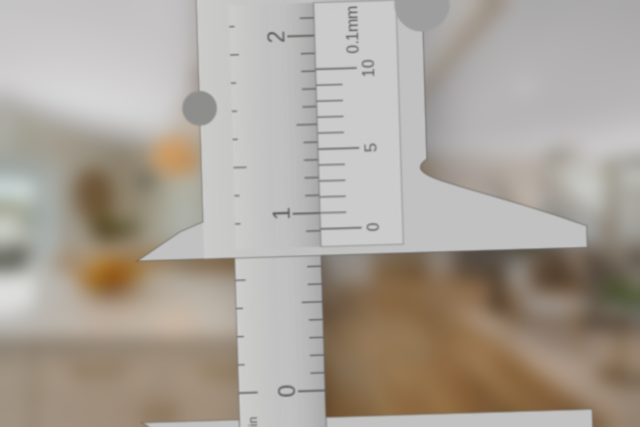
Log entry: 9.1 mm
